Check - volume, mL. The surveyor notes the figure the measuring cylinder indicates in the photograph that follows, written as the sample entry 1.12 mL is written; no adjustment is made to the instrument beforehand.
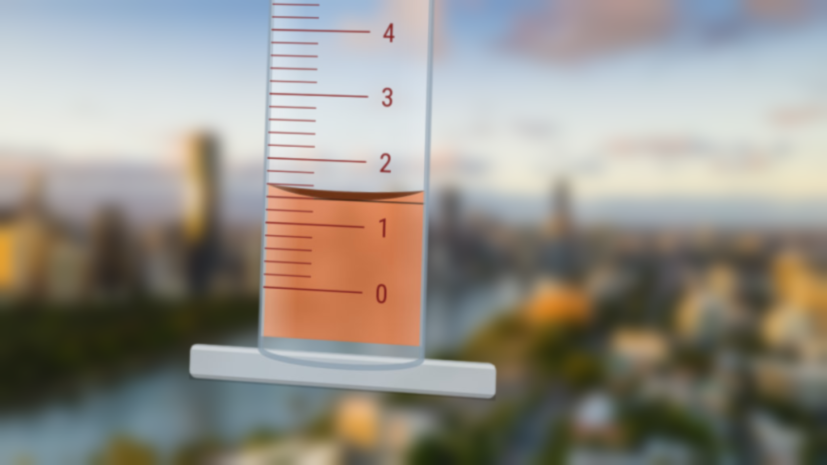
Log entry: 1.4 mL
